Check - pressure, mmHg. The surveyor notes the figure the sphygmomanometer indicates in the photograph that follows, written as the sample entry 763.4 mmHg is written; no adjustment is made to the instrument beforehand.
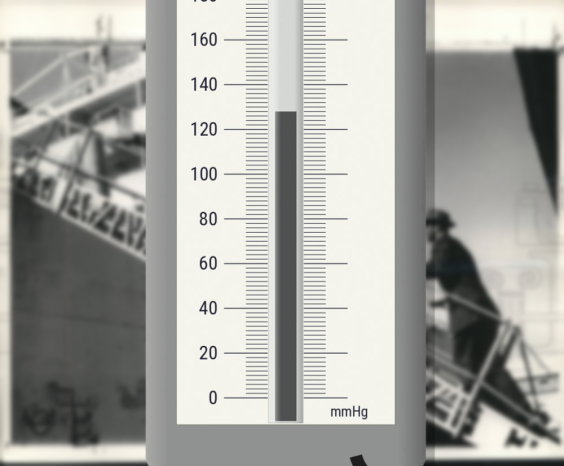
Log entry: 128 mmHg
